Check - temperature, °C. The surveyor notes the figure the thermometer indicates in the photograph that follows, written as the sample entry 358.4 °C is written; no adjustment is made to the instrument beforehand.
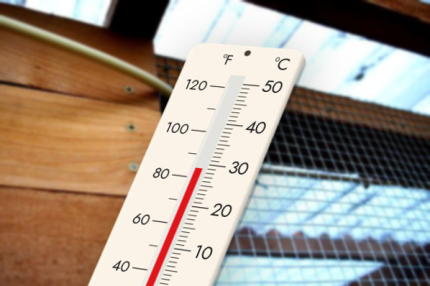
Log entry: 29 °C
